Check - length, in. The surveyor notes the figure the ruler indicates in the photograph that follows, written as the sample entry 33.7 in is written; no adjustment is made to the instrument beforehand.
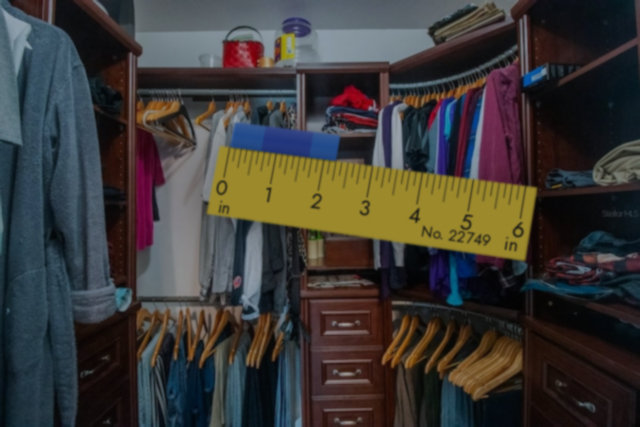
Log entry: 2.25 in
